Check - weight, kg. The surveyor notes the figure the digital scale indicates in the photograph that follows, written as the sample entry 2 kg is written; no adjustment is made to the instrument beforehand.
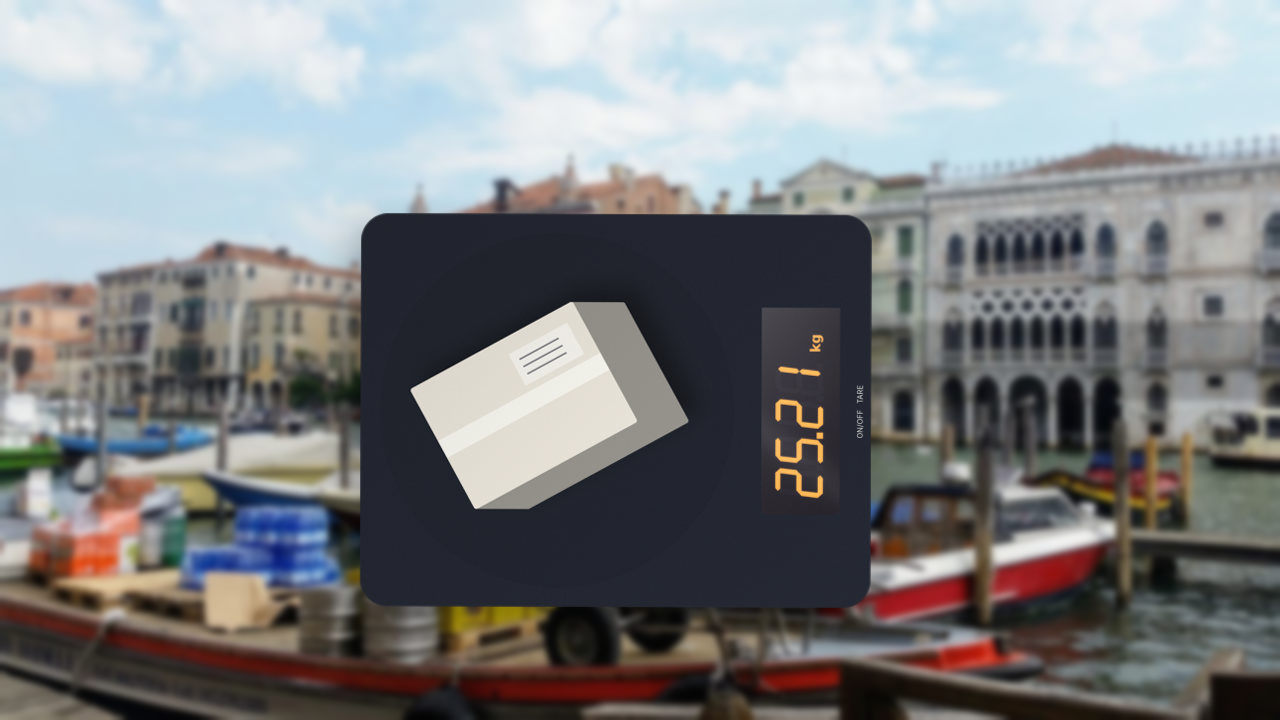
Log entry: 25.21 kg
